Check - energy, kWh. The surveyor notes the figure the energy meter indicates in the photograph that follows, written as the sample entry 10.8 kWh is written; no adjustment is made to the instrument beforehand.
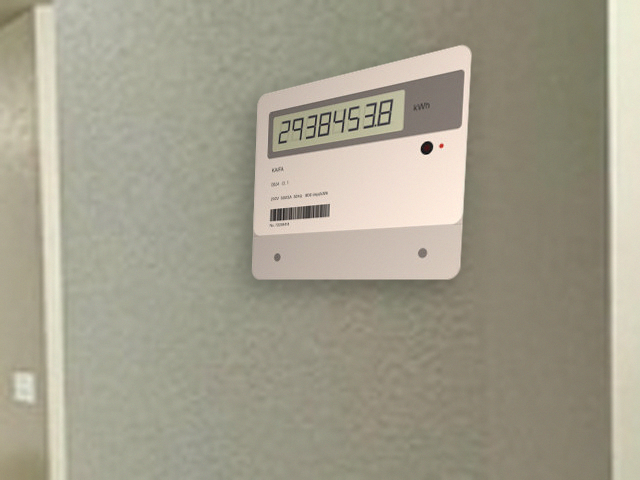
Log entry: 2938453.8 kWh
